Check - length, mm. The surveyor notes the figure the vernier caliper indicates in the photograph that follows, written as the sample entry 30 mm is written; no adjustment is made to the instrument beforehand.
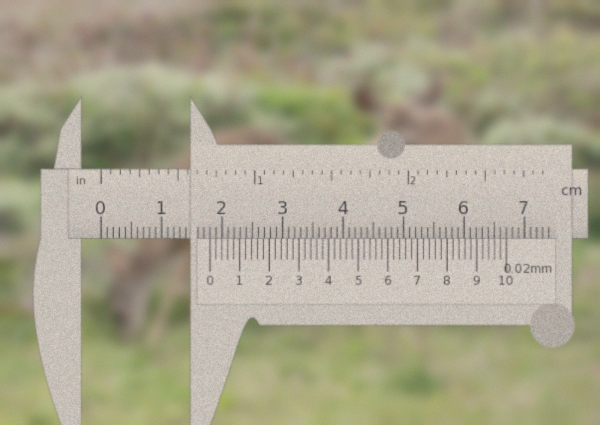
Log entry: 18.0 mm
